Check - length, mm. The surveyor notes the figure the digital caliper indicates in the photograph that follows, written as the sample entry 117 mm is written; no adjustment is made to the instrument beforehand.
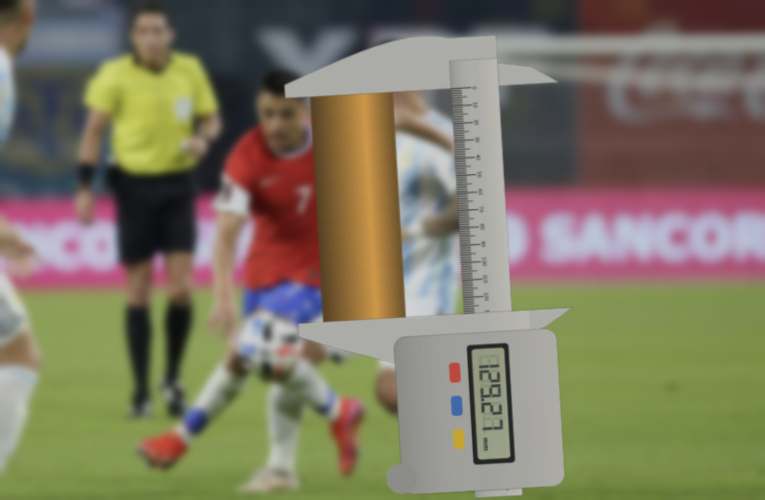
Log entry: 129.27 mm
